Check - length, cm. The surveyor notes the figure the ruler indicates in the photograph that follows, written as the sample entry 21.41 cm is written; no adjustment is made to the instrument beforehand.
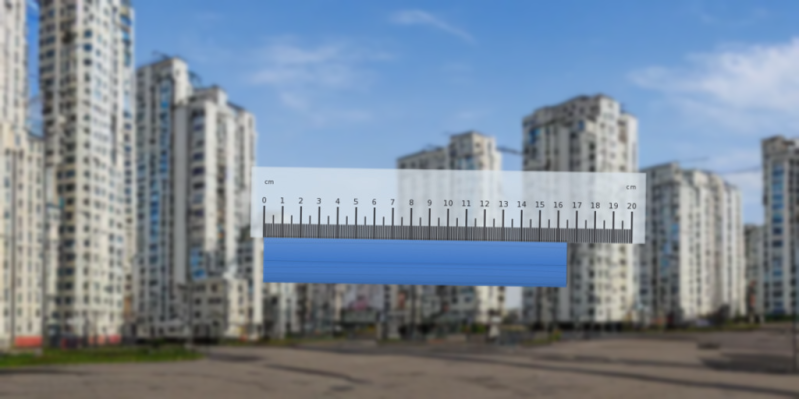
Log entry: 16.5 cm
